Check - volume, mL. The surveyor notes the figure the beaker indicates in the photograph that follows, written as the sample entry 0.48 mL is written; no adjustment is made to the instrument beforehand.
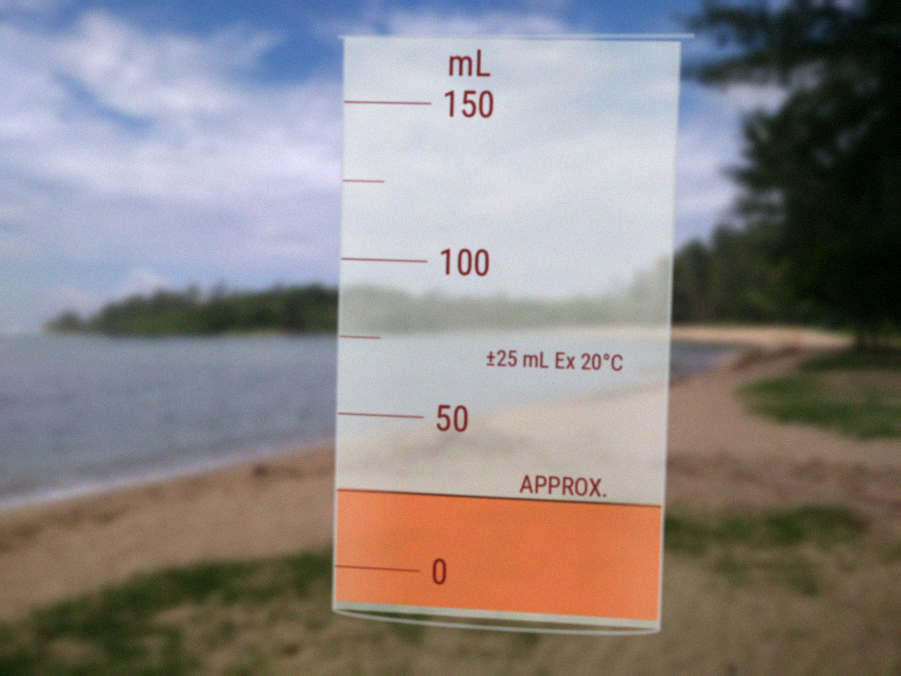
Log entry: 25 mL
